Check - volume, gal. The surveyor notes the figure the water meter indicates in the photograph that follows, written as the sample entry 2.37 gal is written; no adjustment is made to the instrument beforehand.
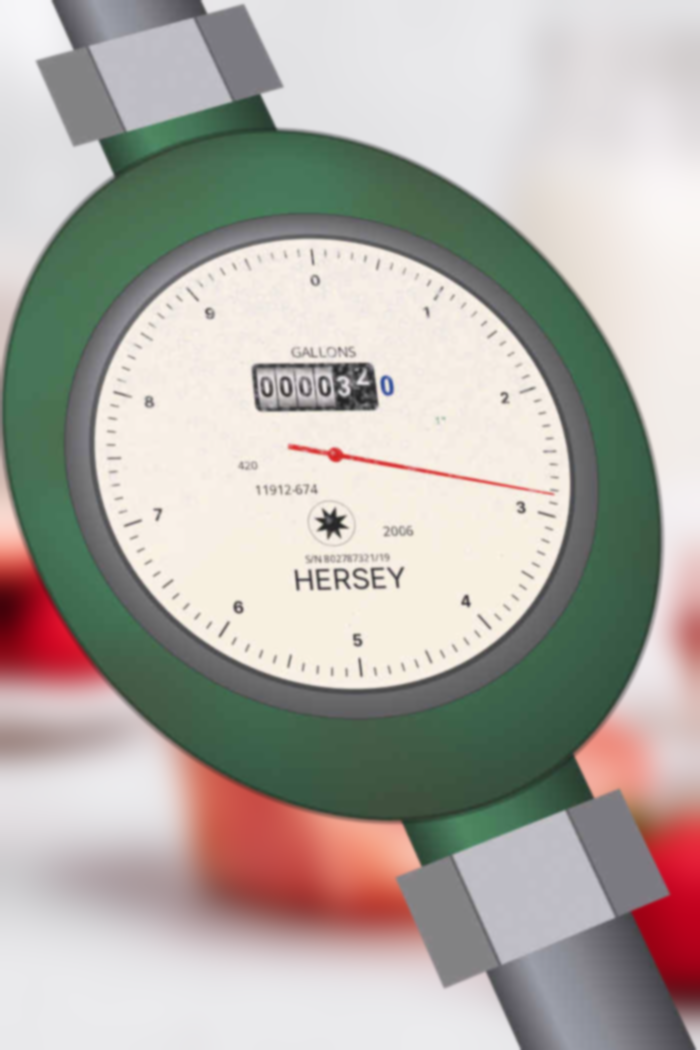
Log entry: 322.8 gal
